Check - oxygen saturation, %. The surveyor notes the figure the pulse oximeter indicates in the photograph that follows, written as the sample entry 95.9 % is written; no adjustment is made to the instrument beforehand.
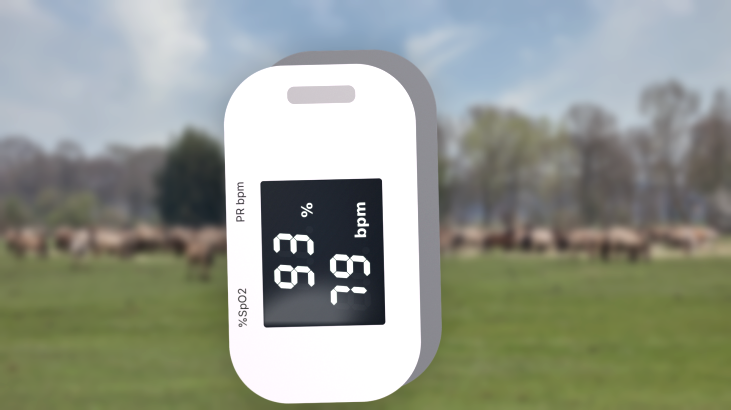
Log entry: 93 %
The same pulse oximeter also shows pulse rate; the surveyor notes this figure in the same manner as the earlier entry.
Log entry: 79 bpm
